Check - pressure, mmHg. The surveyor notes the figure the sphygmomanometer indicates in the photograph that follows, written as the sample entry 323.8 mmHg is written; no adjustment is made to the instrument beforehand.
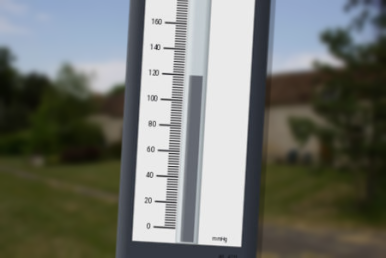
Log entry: 120 mmHg
